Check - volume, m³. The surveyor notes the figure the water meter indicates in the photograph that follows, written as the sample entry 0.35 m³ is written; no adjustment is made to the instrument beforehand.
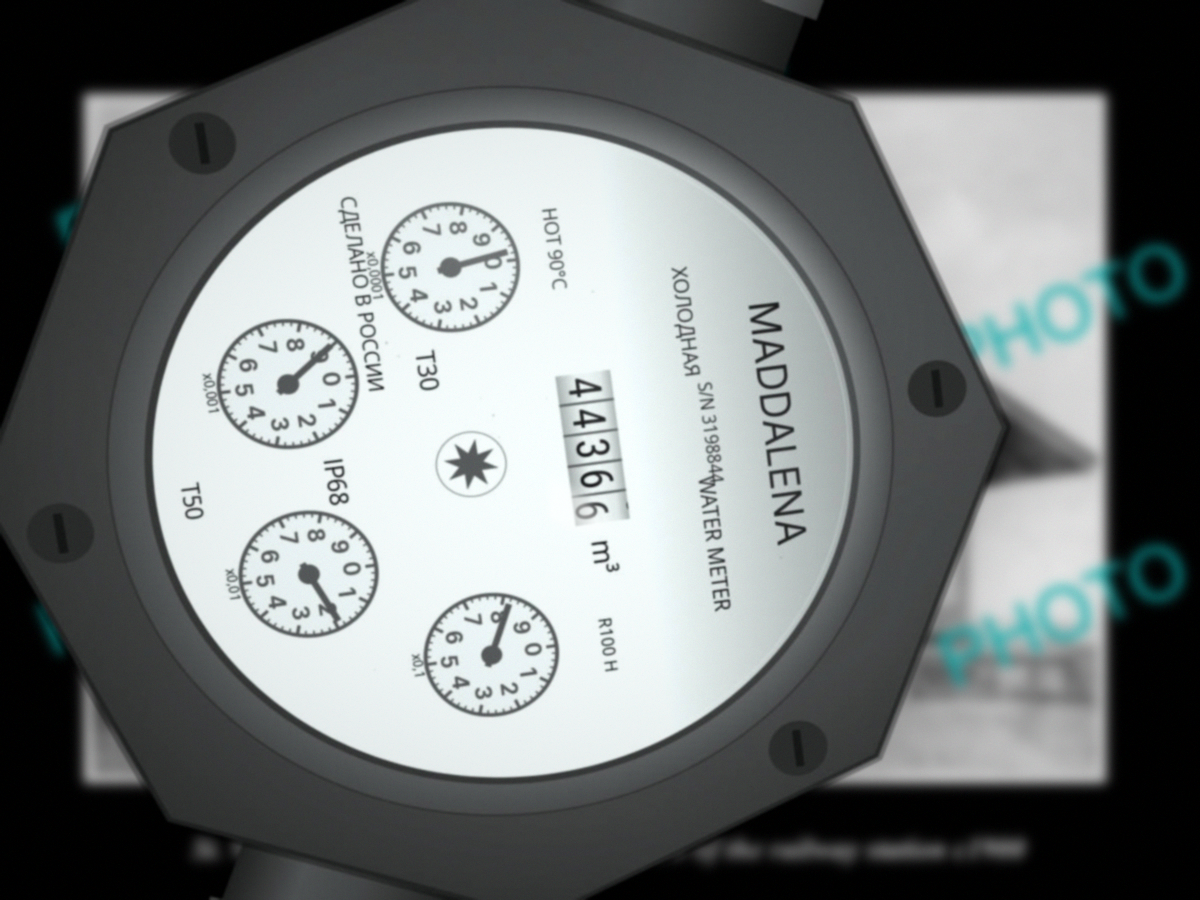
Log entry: 44365.8189 m³
